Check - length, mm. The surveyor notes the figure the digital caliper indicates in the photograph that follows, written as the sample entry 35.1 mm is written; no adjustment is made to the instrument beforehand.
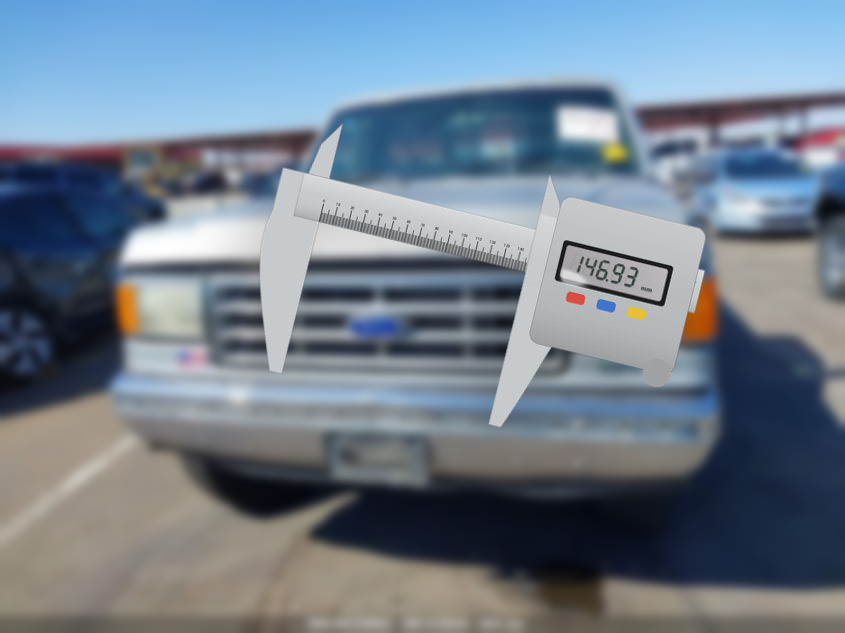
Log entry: 146.93 mm
